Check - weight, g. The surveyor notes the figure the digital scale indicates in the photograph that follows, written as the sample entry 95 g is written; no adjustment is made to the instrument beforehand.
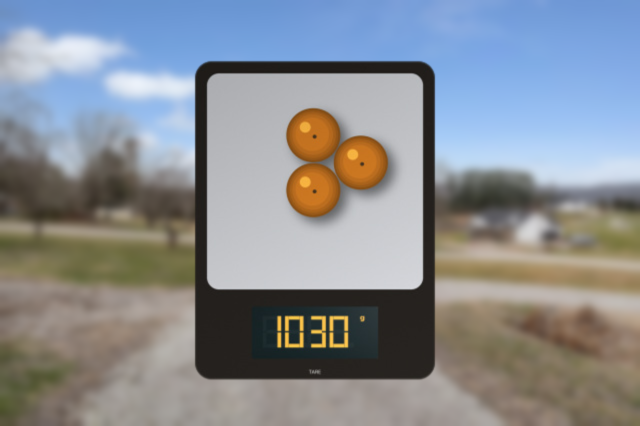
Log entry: 1030 g
